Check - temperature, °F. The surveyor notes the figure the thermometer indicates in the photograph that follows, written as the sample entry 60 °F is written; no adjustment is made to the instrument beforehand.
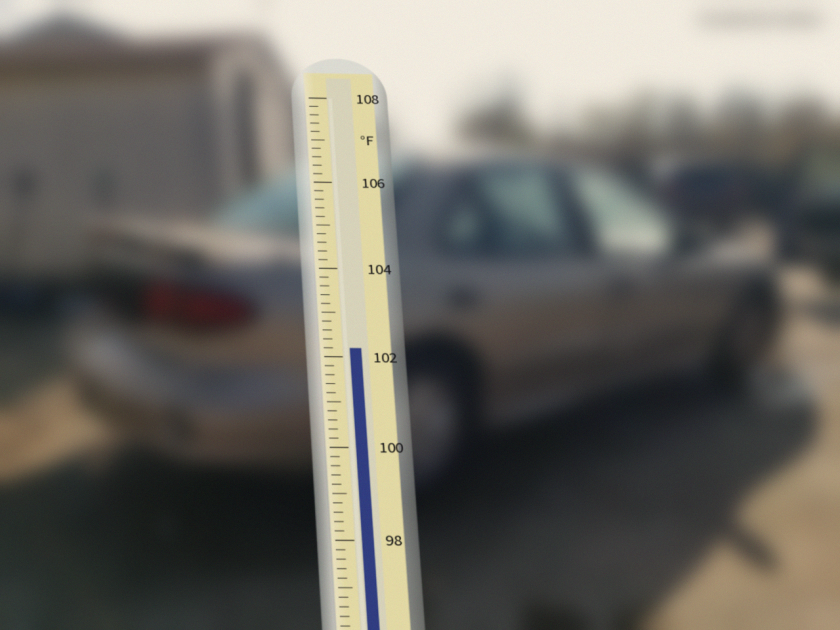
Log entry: 102.2 °F
